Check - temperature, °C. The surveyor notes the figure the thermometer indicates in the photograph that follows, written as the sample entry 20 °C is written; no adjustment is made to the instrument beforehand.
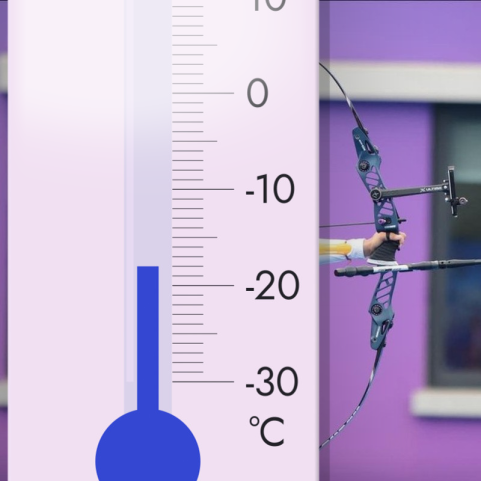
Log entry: -18 °C
